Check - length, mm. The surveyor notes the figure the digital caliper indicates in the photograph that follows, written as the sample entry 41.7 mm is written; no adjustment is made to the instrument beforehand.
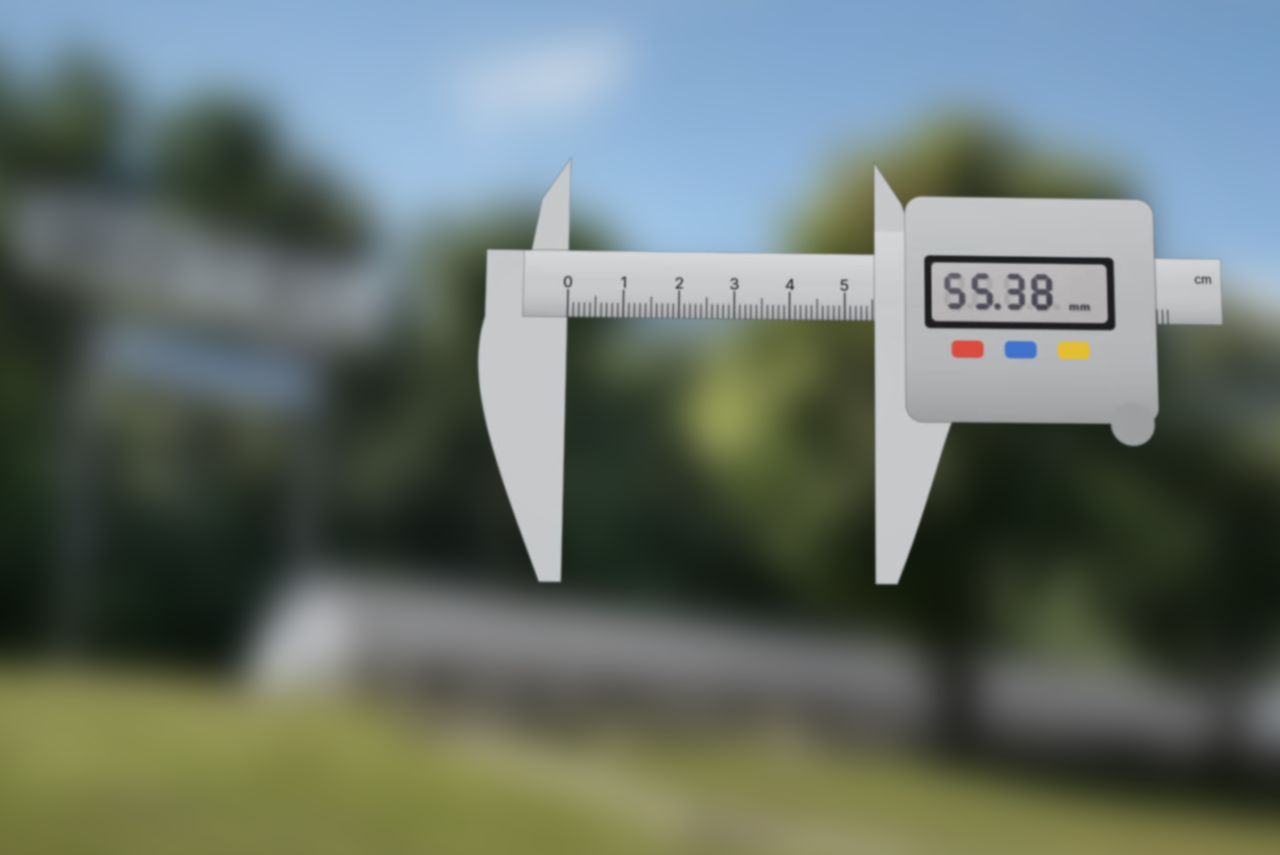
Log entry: 55.38 mm
